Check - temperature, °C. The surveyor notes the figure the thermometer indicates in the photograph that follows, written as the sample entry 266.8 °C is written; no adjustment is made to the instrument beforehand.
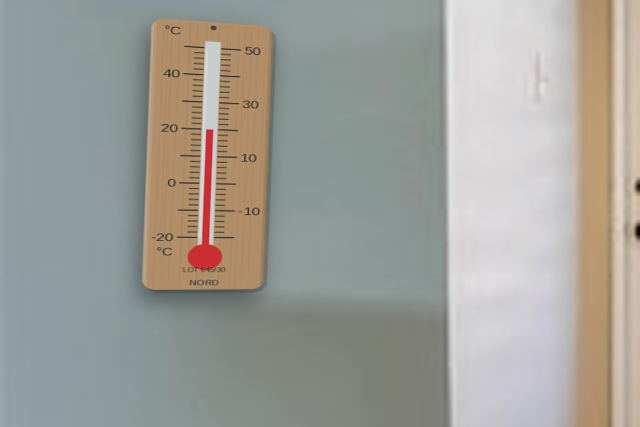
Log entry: 20 °C
